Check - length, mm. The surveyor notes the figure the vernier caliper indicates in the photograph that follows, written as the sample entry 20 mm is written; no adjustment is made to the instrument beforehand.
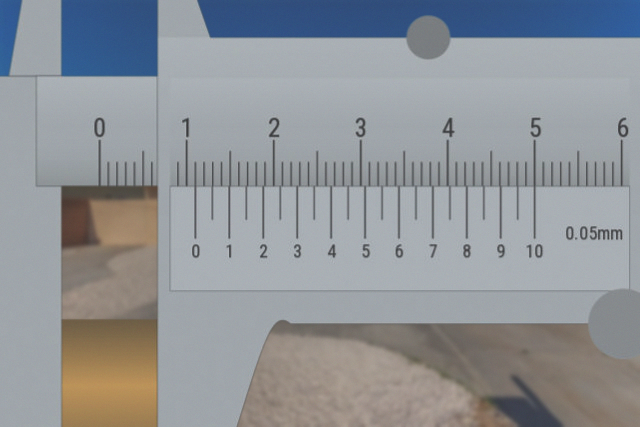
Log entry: 11.0 mm
